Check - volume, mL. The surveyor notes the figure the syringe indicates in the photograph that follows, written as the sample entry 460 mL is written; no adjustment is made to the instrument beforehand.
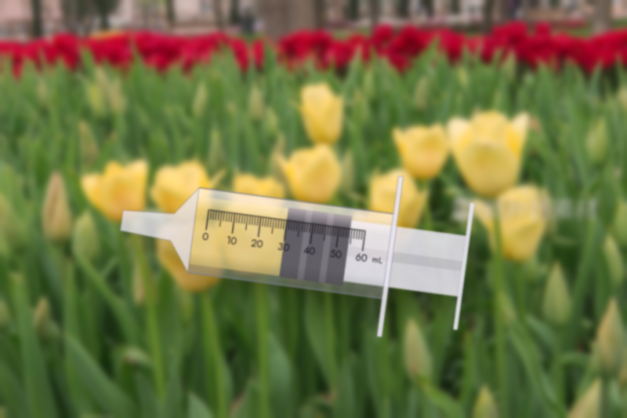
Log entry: 30 mL
